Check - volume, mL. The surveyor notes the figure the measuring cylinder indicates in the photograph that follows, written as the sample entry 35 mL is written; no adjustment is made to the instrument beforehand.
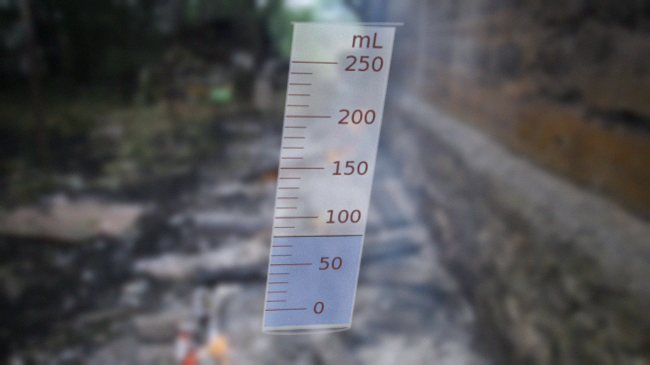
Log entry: 80 mL
